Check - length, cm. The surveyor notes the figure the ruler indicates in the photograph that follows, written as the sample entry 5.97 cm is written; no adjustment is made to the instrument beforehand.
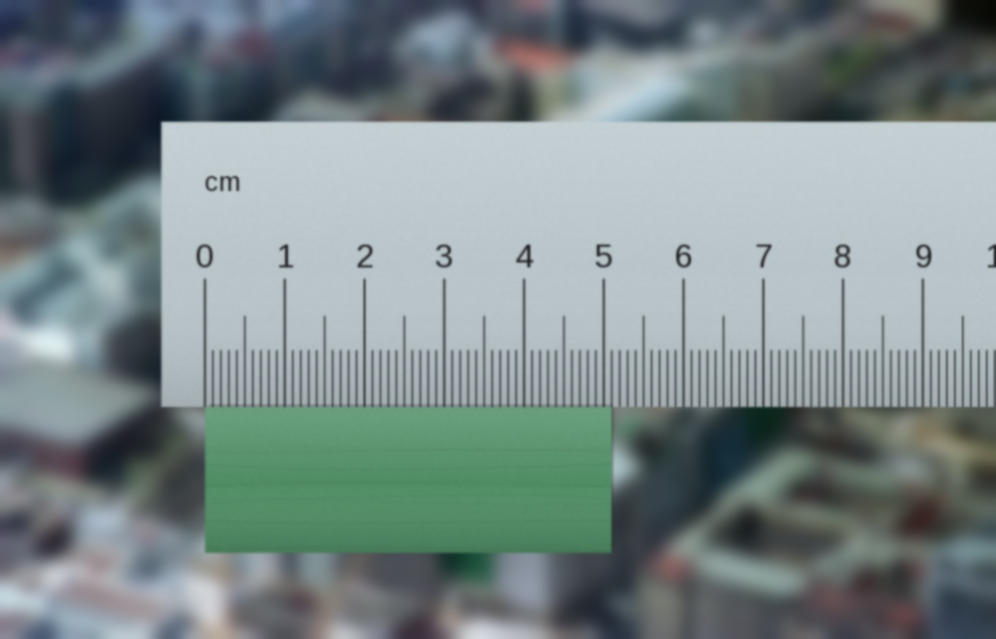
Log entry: 5.1 cm
